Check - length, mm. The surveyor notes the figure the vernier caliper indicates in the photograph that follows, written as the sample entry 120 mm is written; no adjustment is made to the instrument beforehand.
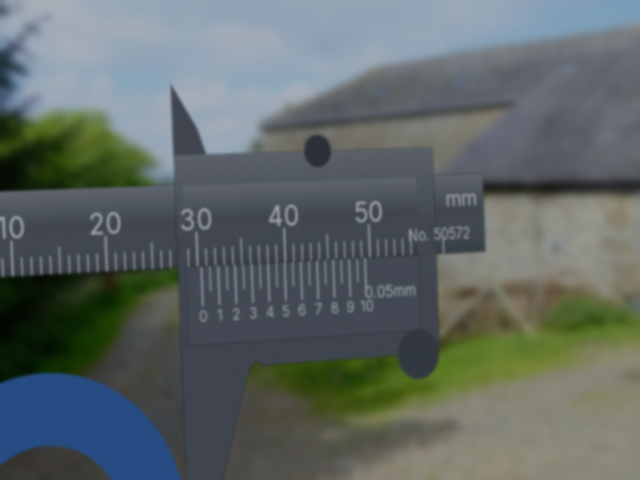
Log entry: 30.4 mm
